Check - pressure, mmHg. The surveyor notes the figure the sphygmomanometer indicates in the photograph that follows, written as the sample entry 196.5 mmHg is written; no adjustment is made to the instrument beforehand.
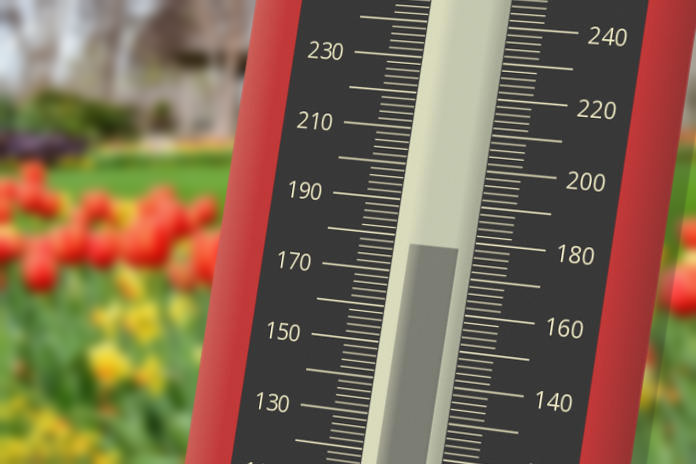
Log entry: 178 mmHg
